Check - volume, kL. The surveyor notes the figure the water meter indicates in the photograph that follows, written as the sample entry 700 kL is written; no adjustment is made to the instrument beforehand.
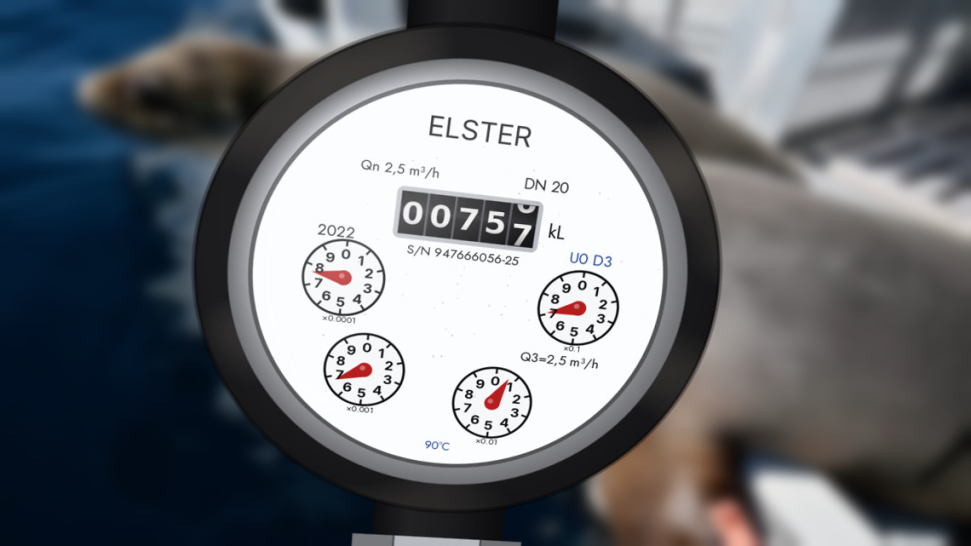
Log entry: 756.7067 kL
